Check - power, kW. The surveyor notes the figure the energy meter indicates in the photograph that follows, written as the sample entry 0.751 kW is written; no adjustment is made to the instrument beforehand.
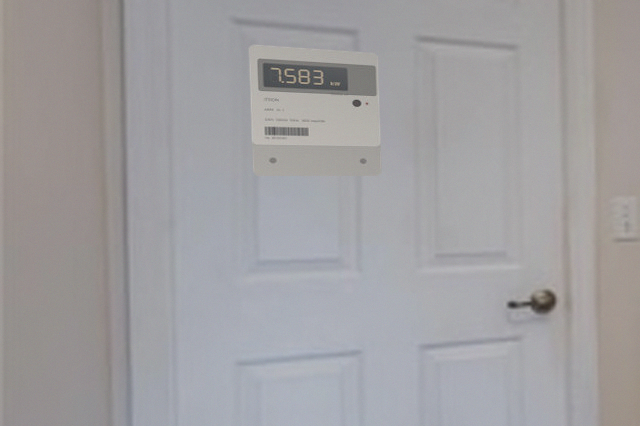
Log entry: 7.583 kW
